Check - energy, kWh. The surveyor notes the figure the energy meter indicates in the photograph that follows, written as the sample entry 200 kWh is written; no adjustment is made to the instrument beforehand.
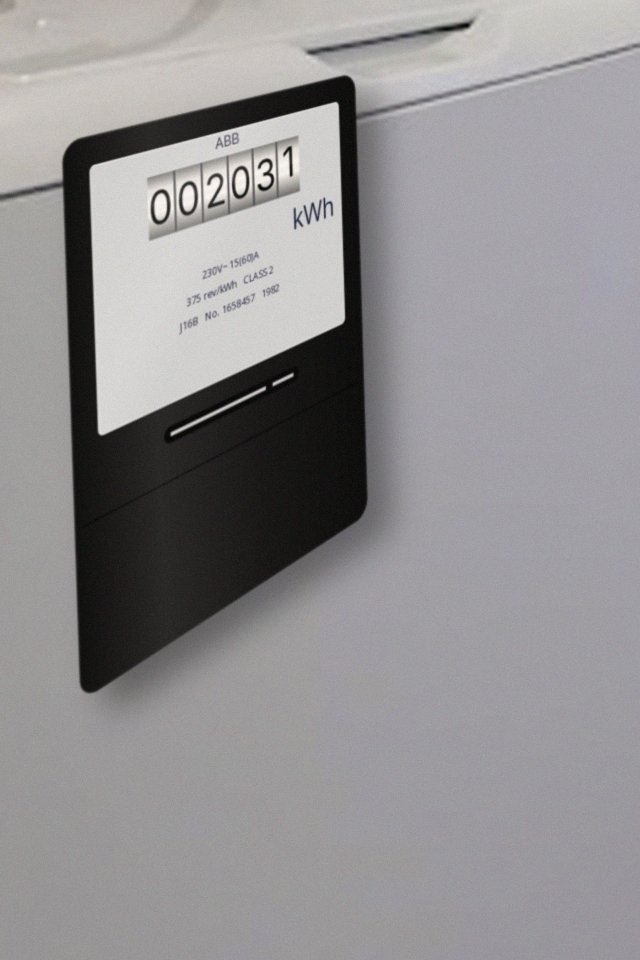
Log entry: 2031 kWh
